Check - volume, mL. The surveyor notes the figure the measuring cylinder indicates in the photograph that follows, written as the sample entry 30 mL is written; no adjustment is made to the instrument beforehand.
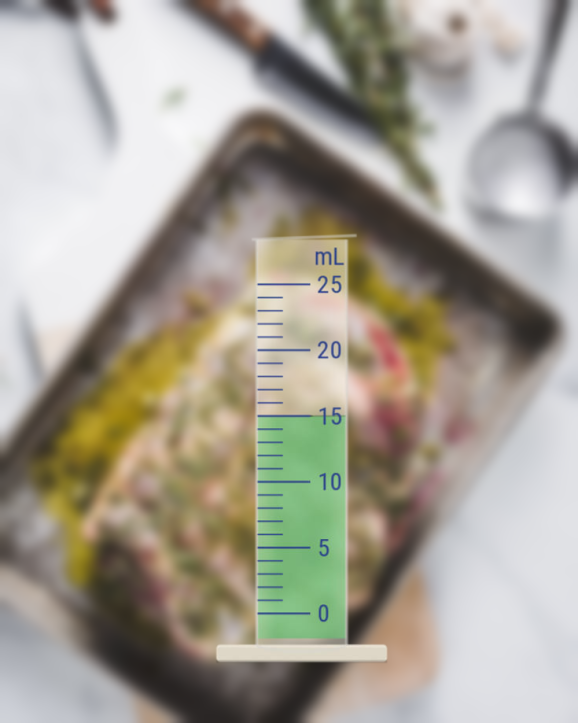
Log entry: 15 mL
